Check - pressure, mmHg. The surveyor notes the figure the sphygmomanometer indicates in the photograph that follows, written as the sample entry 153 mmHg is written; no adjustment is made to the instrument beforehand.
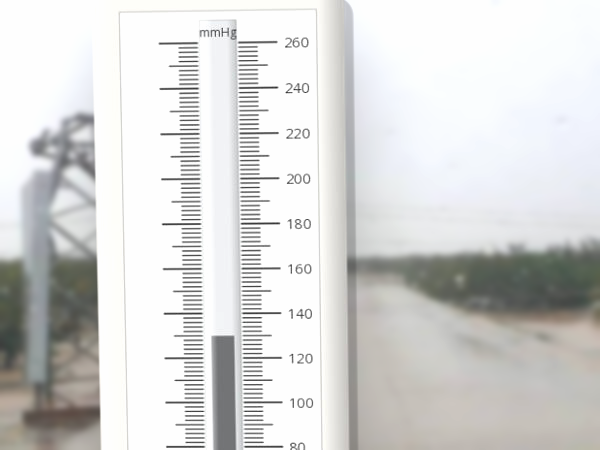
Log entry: 130 mmHg
